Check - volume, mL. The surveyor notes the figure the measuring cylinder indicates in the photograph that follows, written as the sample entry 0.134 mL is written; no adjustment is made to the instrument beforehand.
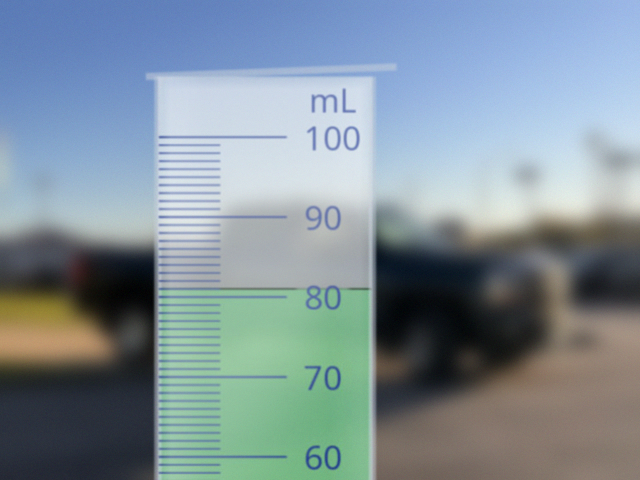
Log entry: 81 mL
